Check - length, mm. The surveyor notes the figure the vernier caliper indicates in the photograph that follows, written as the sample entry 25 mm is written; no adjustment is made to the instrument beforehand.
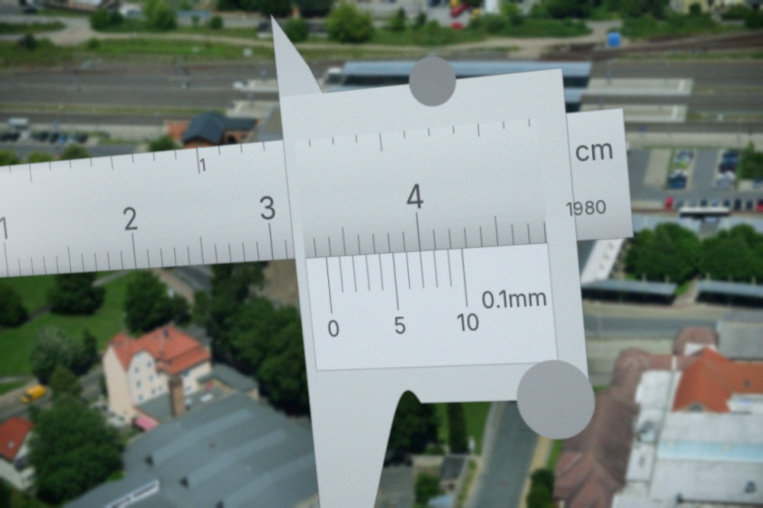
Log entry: 33.7 mm
